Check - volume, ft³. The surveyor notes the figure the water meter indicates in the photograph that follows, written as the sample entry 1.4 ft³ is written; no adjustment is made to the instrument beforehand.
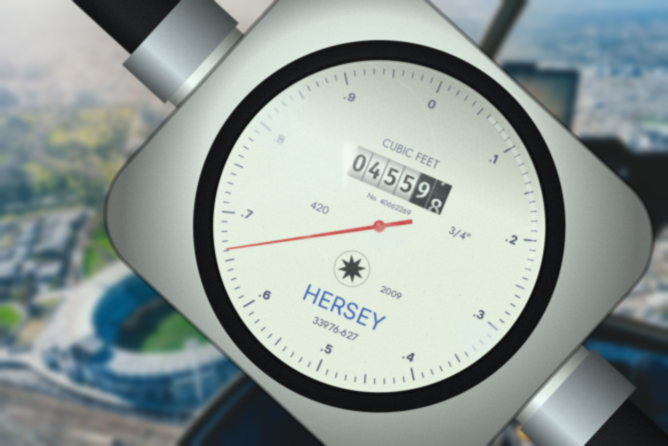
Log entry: 45597.66 ft³
